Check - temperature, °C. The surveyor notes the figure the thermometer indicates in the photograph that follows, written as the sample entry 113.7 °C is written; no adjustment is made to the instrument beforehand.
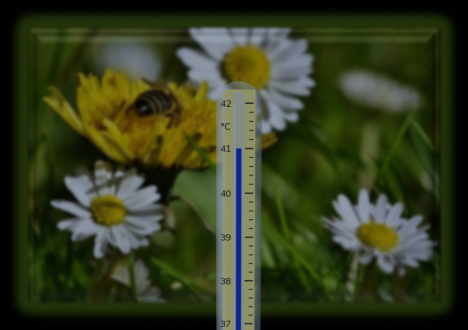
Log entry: 41 °C
